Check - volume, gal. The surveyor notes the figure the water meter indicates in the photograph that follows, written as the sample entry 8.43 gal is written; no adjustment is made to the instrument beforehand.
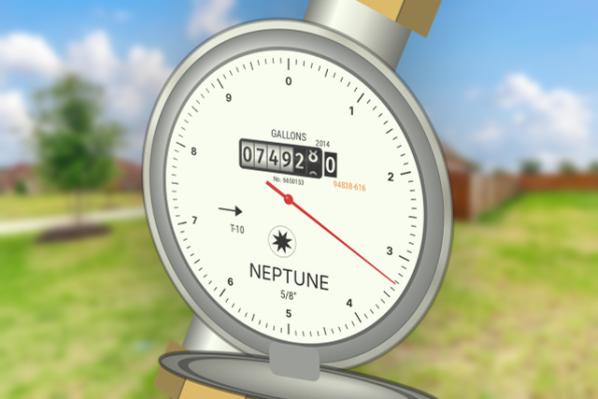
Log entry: 749283.3 gal
